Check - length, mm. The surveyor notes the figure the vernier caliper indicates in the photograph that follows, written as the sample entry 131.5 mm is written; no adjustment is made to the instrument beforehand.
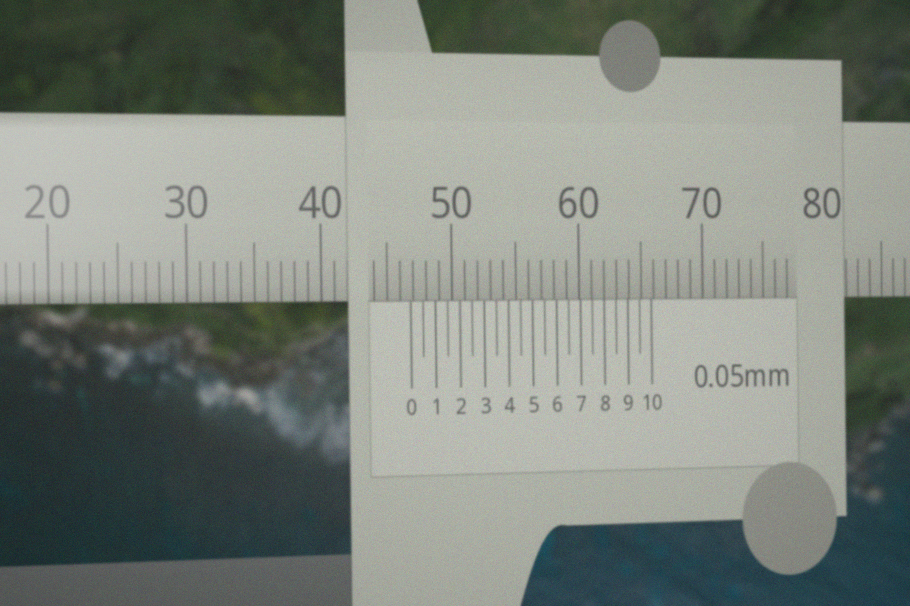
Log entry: 46.8 mm
